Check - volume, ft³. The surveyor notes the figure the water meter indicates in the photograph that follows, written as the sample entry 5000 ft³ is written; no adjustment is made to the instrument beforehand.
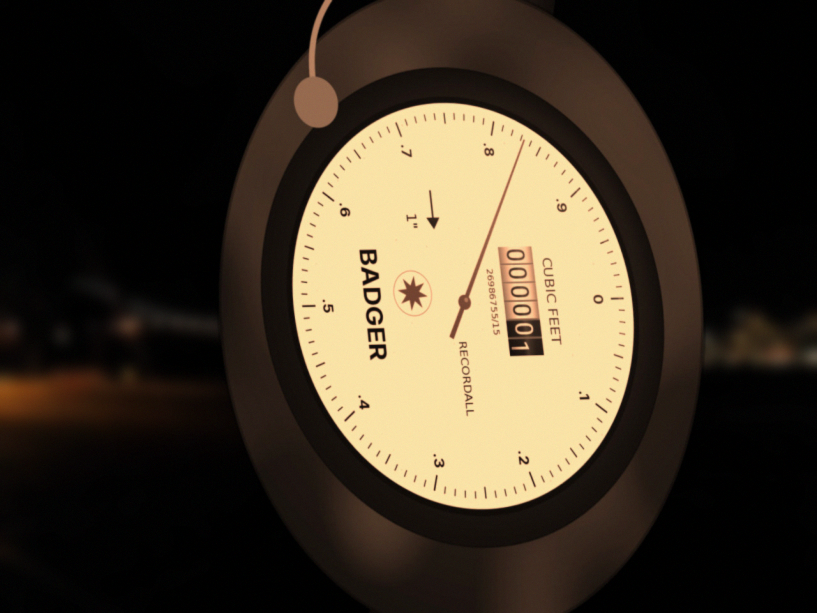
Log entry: 0.83 ft³
